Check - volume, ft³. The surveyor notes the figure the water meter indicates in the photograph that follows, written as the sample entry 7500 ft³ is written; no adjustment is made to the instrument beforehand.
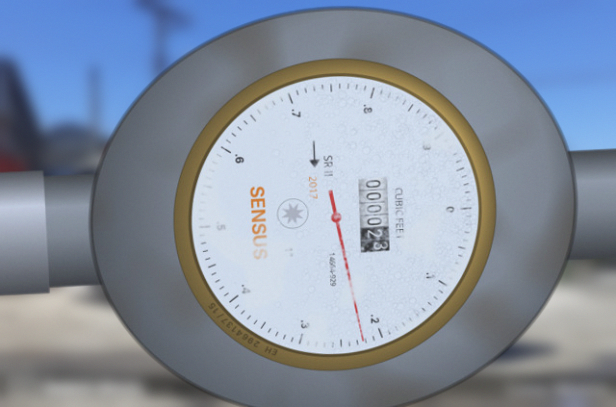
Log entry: 23.22 ft³
